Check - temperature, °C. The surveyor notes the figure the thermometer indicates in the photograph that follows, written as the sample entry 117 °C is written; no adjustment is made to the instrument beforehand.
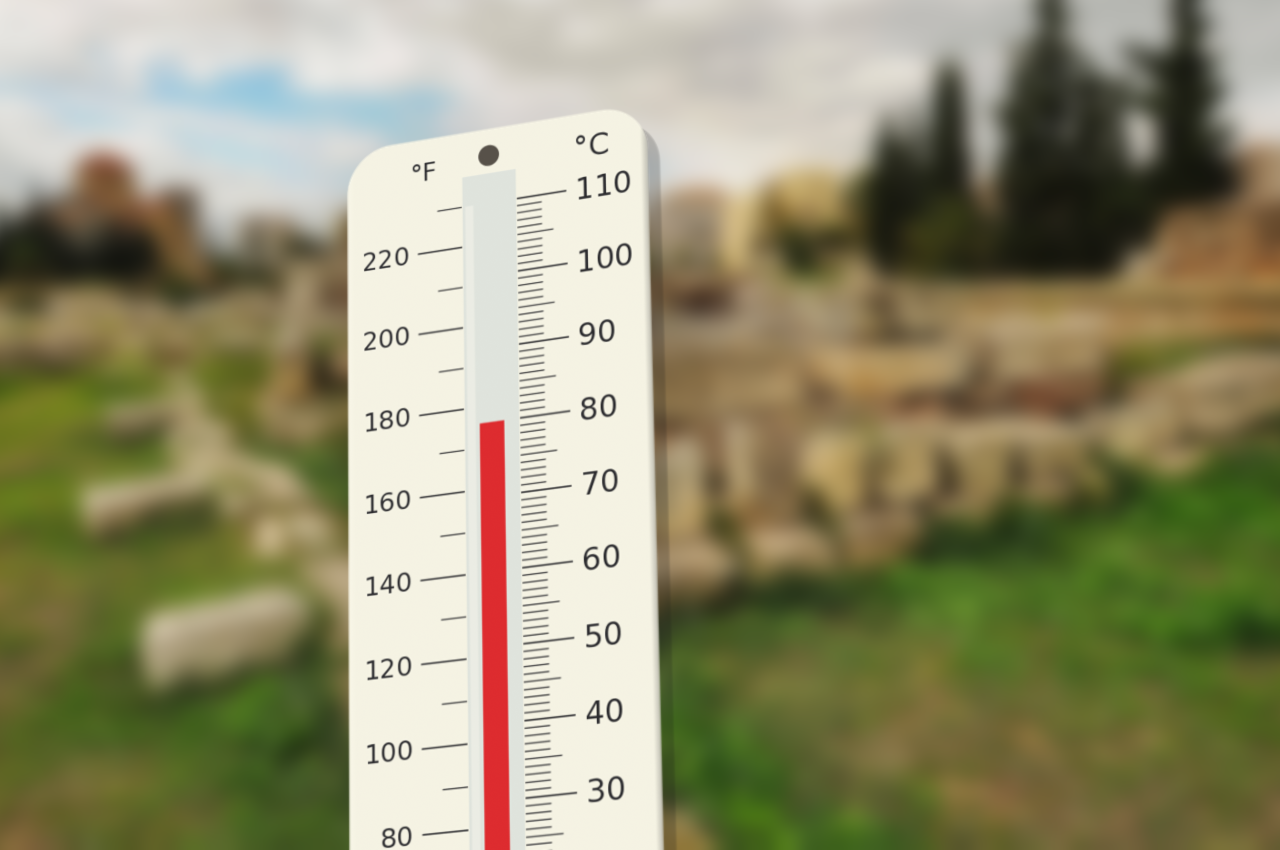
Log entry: 80 °C
